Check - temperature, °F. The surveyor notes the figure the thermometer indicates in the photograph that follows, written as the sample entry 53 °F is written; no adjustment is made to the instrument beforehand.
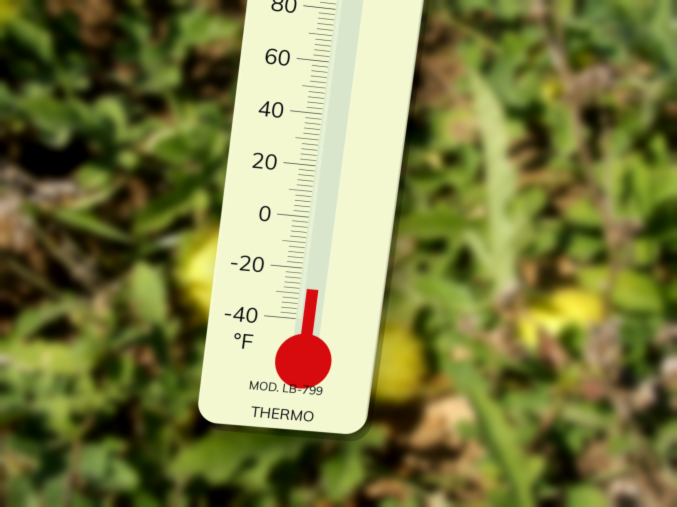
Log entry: -28 °F
